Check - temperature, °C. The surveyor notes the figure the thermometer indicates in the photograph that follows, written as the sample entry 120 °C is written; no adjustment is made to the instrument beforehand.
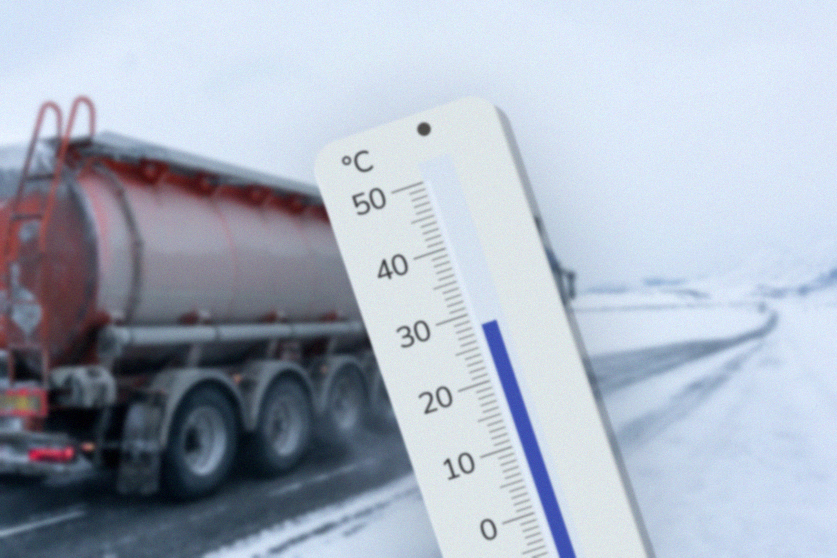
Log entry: 28 °C
